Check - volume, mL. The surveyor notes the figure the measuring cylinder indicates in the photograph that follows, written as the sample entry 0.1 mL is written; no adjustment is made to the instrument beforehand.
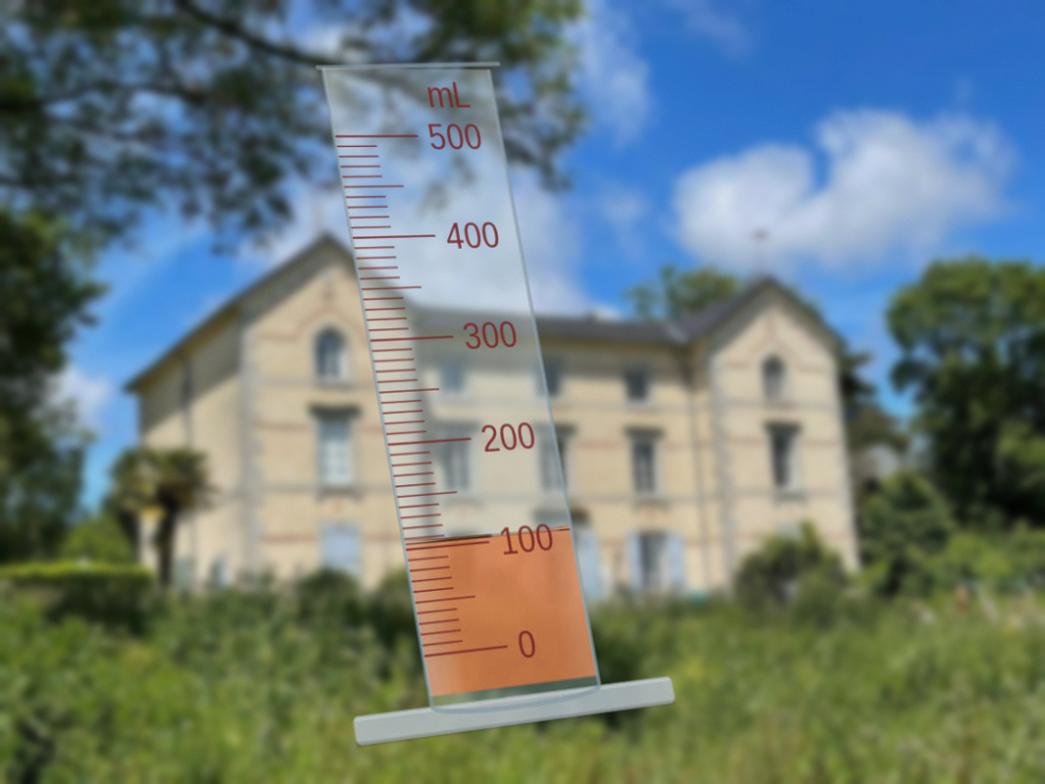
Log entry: 105 mL
